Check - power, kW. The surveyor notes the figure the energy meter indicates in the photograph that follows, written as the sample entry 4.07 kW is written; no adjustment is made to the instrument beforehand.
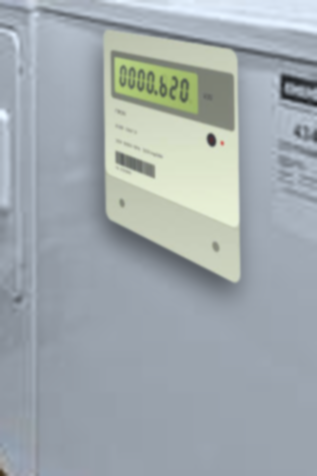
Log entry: 0.620 kW
